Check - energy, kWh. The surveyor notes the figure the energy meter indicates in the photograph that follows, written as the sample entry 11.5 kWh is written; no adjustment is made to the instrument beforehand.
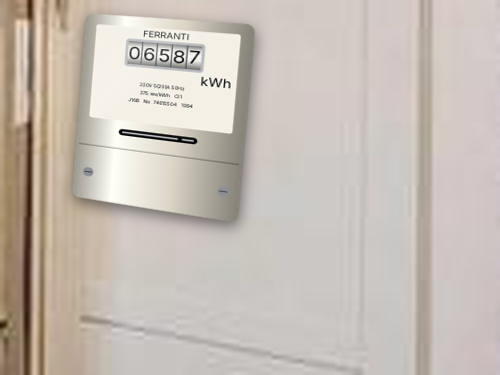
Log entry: 6587 kWh
